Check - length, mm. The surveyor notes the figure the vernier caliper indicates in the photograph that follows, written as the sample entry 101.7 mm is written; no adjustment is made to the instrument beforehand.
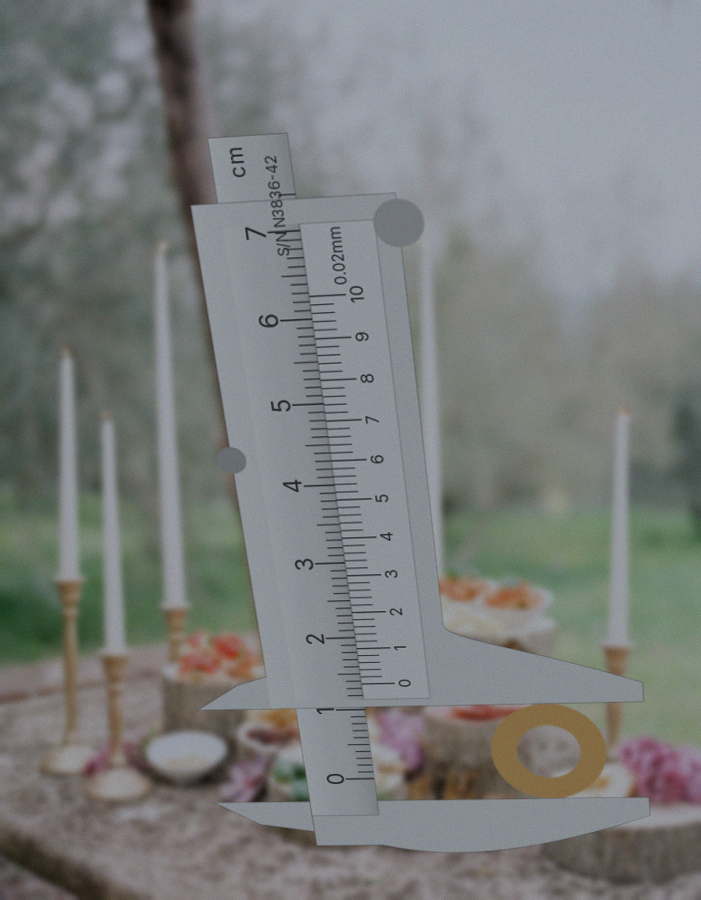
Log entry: 13.6 mm
